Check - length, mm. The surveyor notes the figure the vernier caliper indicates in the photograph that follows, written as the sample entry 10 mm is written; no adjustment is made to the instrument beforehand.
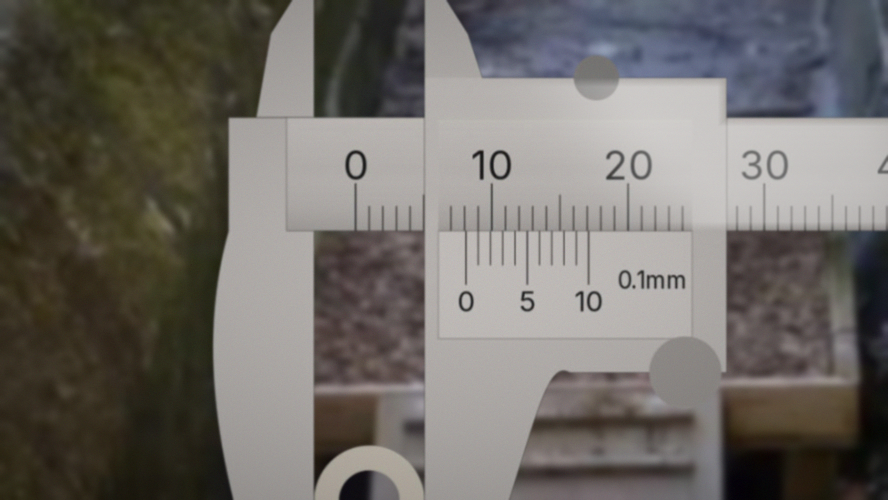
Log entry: 8.1 mm
